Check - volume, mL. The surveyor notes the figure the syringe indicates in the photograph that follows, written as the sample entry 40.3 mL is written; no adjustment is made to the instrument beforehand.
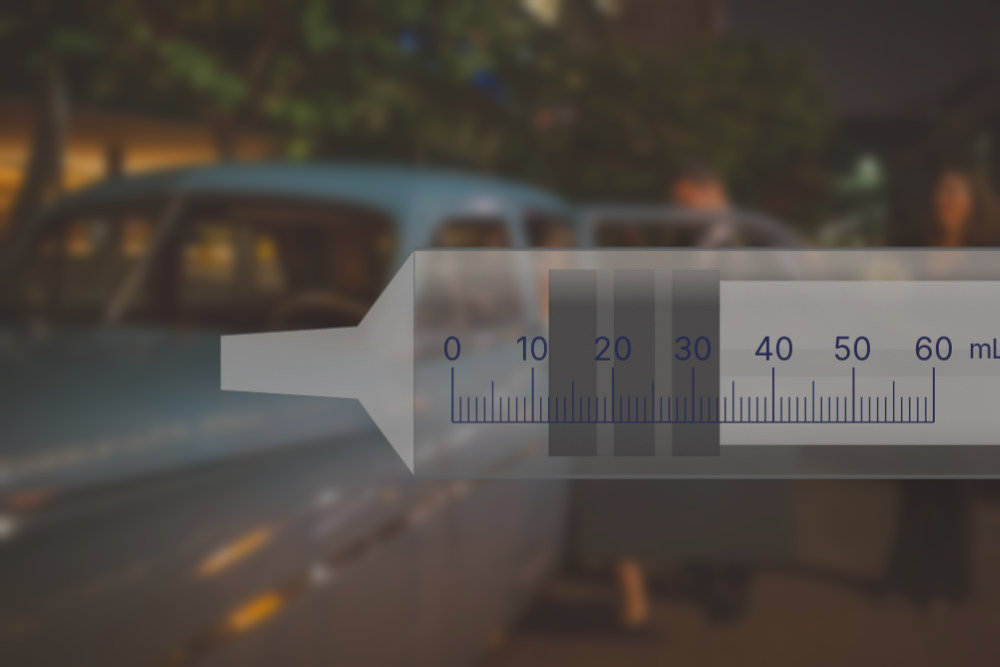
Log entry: 12 mL
